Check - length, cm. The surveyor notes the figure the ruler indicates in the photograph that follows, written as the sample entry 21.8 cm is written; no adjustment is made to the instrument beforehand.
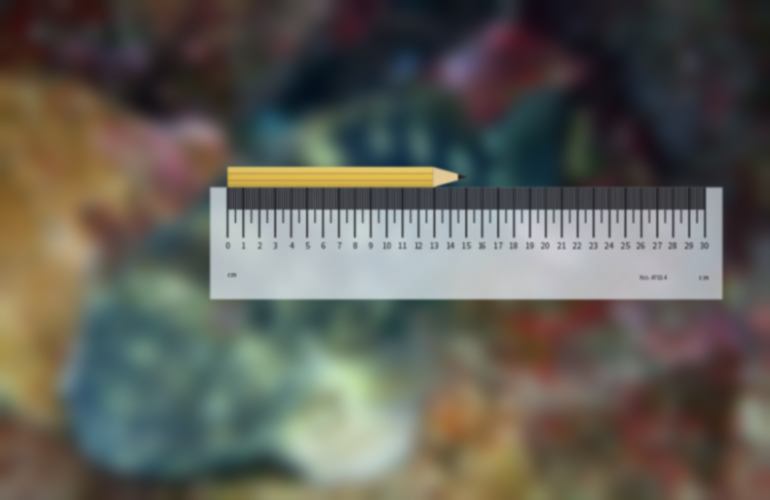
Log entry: 15 cm
